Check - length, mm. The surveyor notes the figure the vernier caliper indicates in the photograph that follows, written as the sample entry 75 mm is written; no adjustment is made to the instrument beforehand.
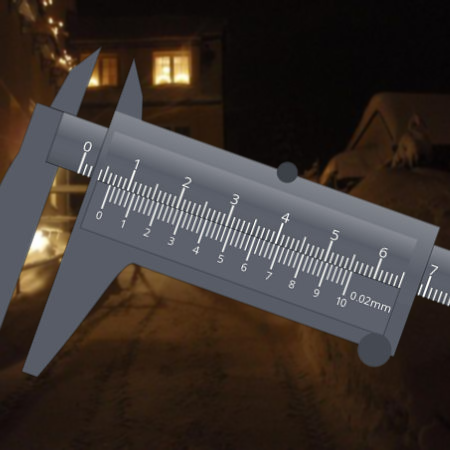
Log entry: 6.5 mm
